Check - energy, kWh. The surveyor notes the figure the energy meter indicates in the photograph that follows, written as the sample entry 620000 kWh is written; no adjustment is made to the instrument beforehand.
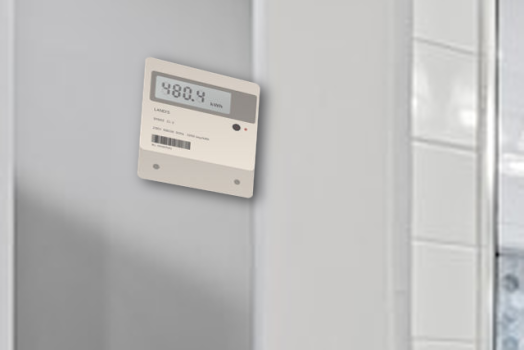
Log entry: 480.4 kWh
